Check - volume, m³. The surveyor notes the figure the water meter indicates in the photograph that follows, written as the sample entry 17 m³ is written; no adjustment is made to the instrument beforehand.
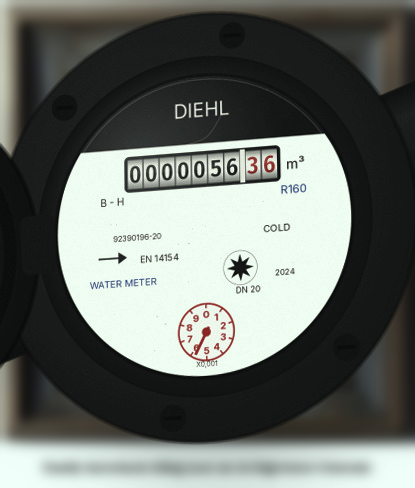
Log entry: 56.365 m³
